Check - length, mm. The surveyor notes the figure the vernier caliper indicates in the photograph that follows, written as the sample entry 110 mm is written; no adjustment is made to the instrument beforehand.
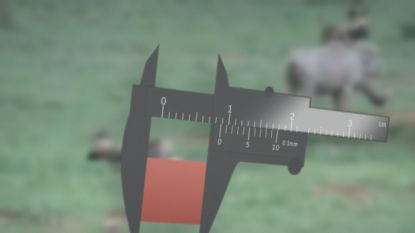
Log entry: 8.8 mm
